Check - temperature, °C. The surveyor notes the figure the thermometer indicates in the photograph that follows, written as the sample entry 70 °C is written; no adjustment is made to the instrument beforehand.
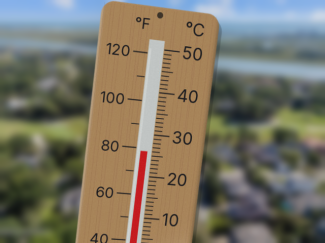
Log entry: 26 °C
